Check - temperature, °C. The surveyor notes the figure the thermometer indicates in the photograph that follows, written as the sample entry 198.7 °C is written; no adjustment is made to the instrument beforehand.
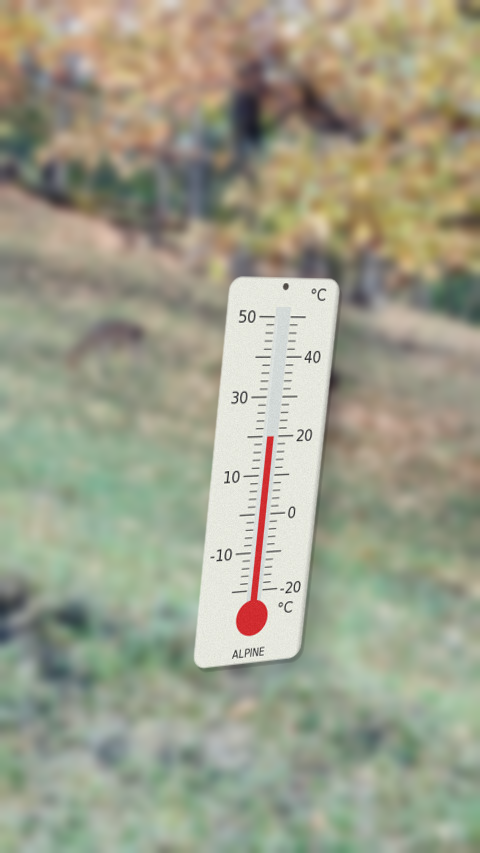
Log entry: 20 °C
